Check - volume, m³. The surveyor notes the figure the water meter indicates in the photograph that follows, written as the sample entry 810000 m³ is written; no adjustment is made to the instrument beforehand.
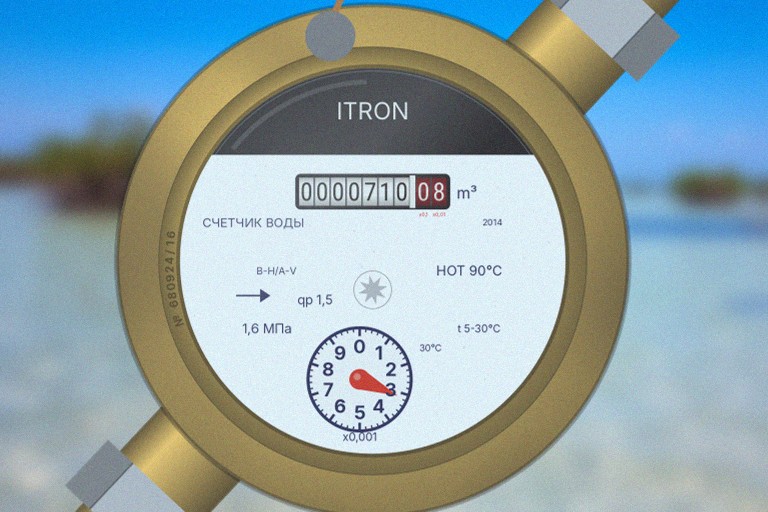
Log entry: 710.083 m³
